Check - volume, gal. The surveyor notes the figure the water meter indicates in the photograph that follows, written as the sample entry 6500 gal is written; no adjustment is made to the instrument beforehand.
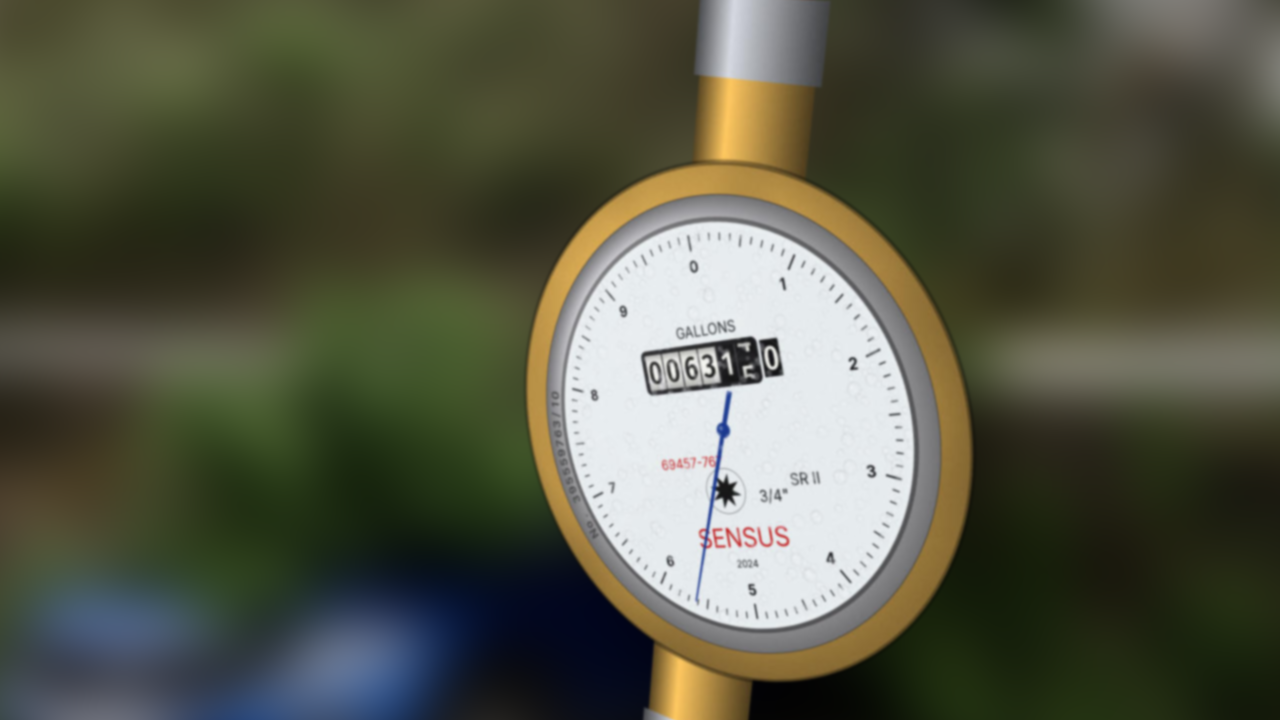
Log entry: 63145.6 gal
